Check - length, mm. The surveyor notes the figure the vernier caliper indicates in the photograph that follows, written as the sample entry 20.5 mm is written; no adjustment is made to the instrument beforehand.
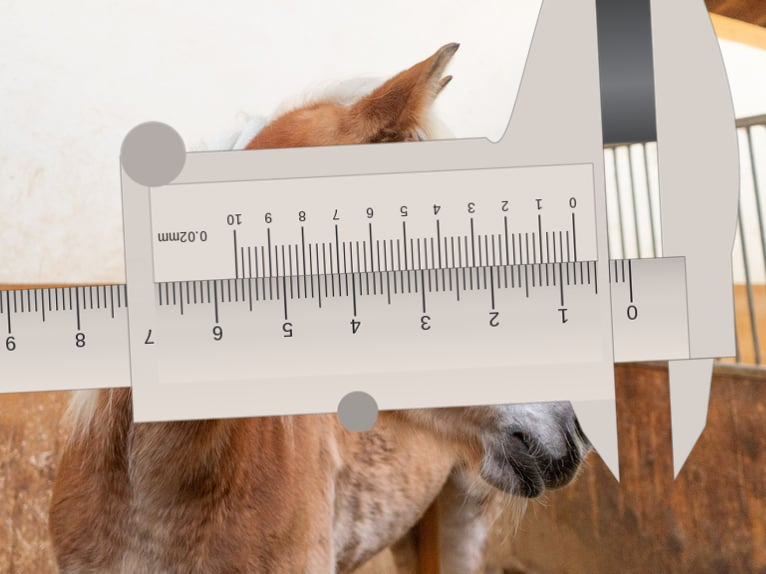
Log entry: 7.8 mm
